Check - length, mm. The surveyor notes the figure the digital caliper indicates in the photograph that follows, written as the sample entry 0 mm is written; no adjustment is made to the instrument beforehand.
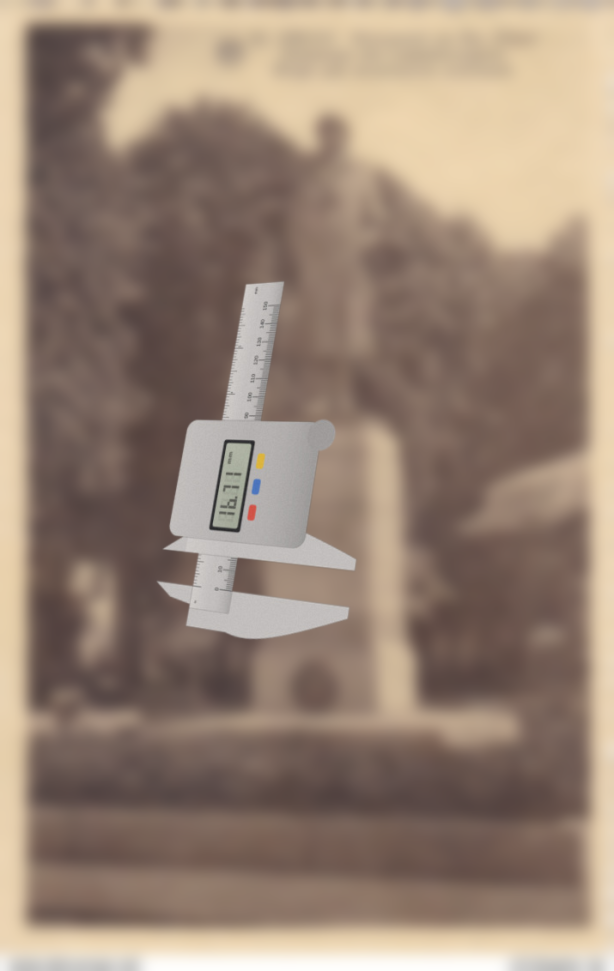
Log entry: 16.71 mm
